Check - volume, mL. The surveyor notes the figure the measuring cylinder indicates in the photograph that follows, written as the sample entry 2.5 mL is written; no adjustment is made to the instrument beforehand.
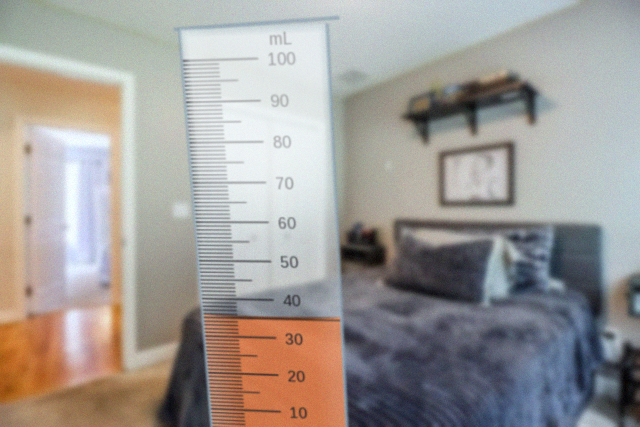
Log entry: 35 mL
